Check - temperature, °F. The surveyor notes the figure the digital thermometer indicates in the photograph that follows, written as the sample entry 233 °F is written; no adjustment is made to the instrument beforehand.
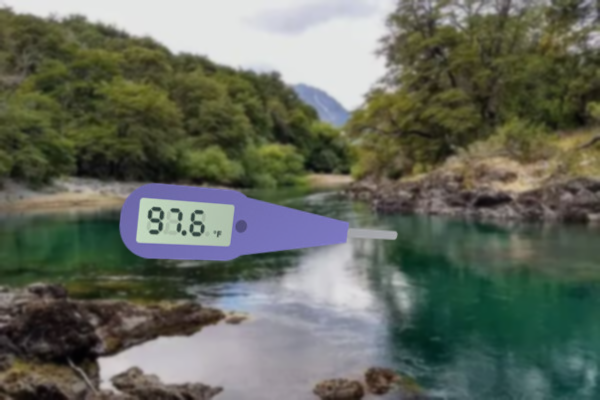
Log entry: 97.6 °F
